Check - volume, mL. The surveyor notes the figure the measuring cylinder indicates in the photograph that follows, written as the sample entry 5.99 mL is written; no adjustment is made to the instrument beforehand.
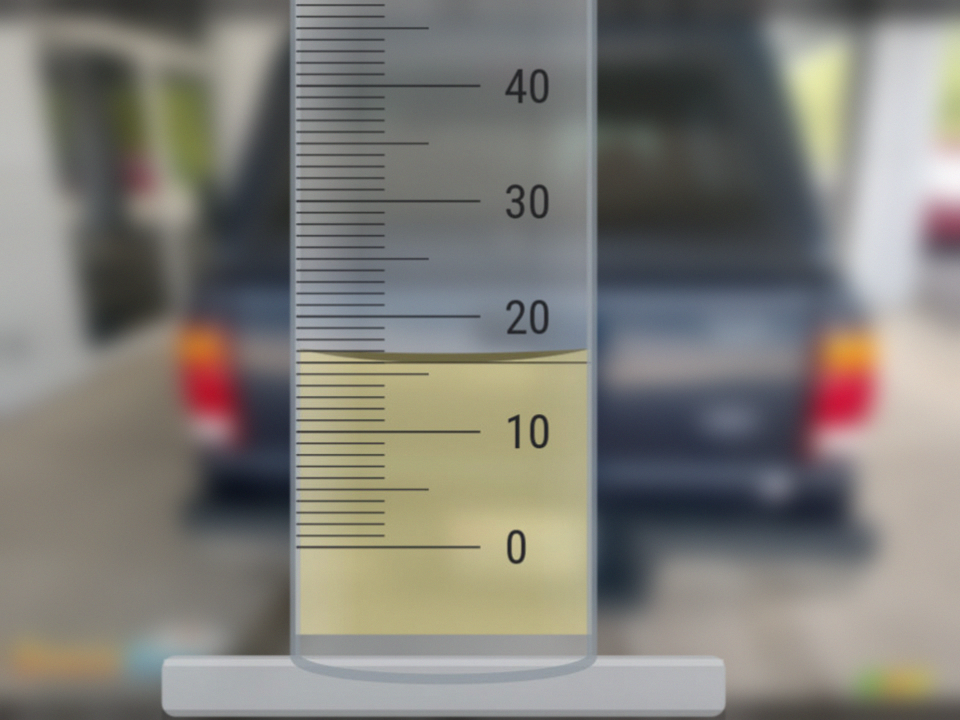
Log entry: 16 mL
